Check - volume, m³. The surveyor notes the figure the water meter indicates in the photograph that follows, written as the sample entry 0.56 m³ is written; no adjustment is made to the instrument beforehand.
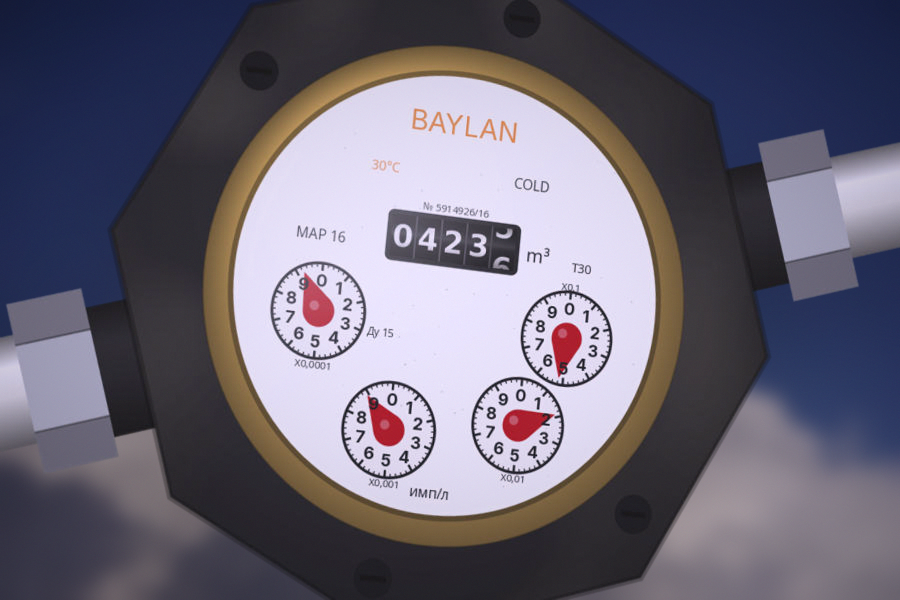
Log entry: 4235.5189 m³
